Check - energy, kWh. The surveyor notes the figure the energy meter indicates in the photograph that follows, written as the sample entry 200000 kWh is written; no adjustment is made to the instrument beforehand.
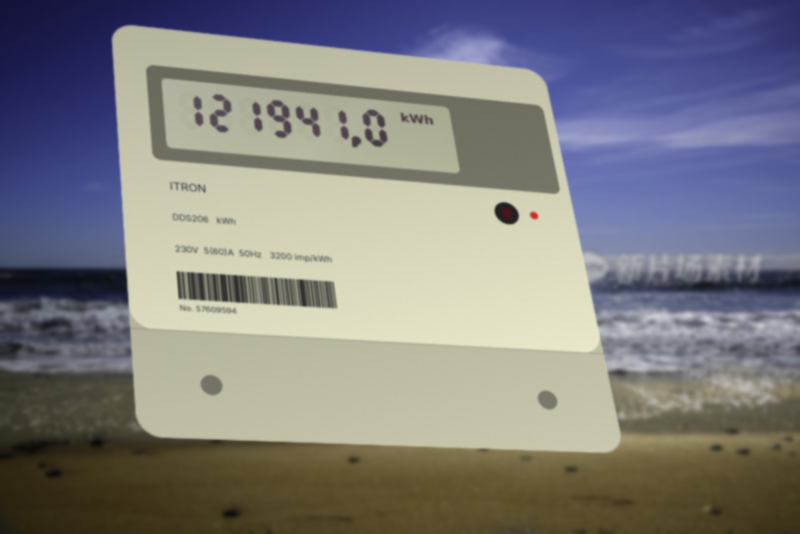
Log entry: 121941.0 kWh
